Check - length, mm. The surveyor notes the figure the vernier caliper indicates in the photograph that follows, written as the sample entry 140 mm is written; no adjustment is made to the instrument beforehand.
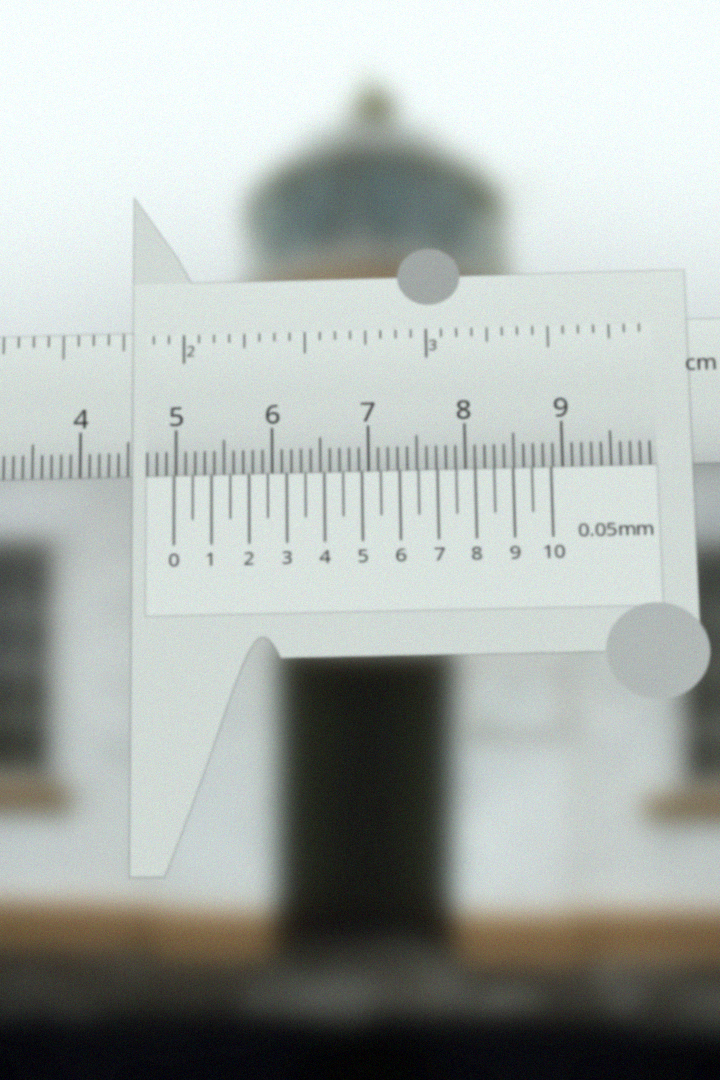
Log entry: 49.8 mm
